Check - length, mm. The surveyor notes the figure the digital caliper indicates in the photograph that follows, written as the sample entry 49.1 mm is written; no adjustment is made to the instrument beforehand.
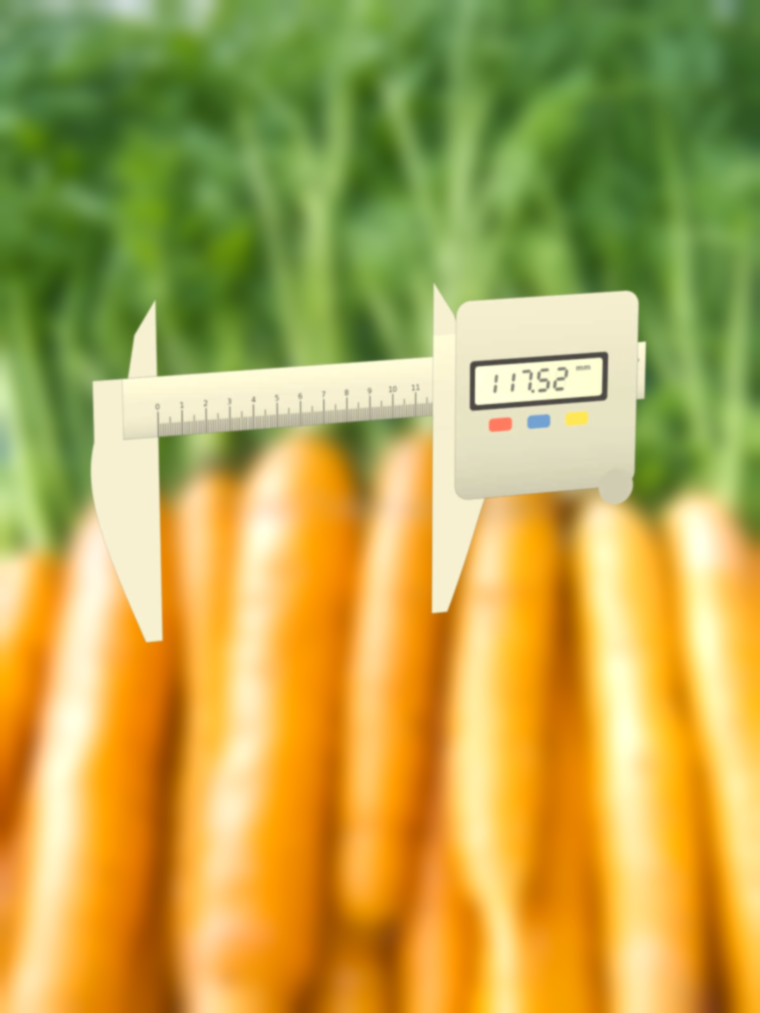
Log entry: 117.52 mm
